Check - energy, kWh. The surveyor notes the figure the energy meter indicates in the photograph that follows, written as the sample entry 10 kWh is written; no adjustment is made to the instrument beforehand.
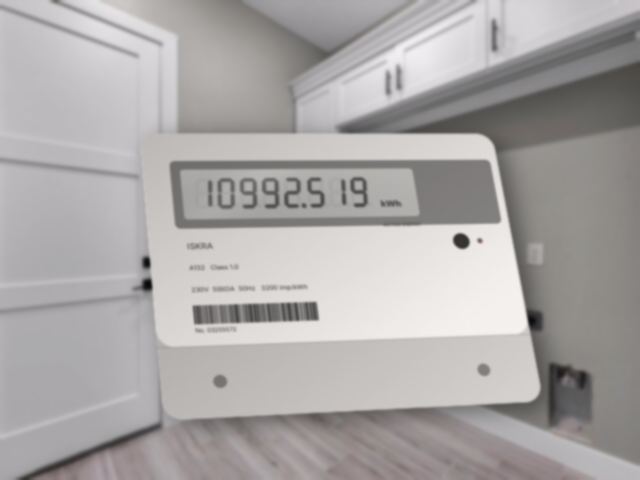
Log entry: 10992.519 kWh
